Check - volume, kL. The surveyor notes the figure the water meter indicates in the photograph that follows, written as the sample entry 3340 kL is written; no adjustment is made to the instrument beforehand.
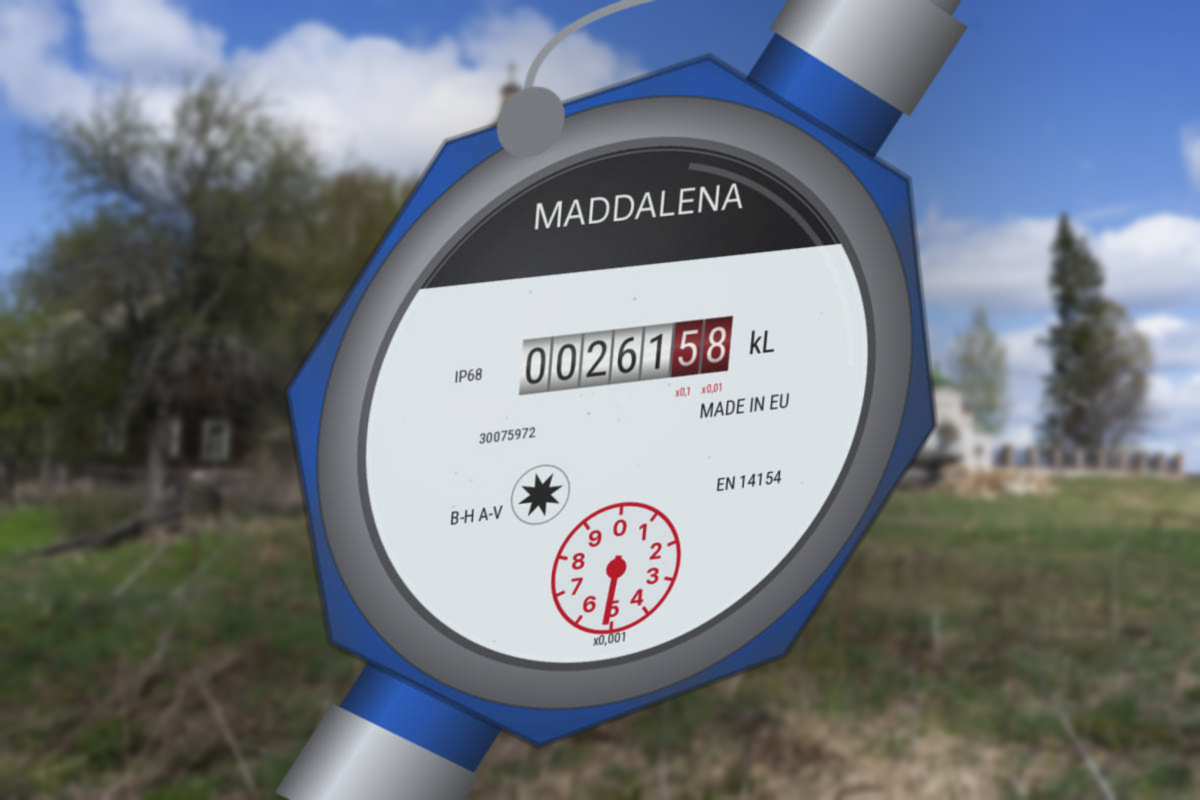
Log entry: 261.585 kL
